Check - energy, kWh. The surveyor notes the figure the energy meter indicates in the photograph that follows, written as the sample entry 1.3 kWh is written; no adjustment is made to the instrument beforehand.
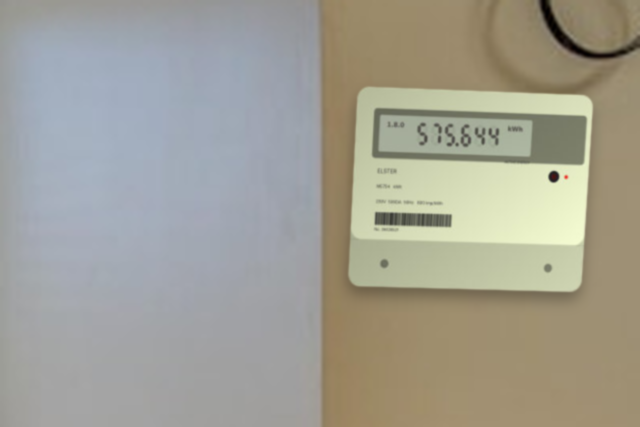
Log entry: 575.644 kWh
